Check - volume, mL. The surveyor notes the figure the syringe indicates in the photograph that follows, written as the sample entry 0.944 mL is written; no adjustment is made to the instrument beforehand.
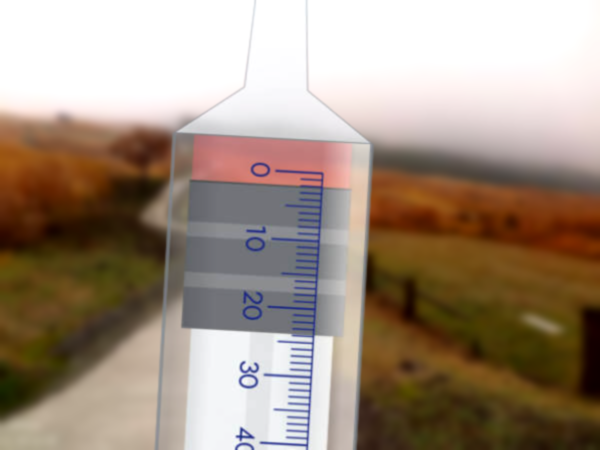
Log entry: 2 mL
